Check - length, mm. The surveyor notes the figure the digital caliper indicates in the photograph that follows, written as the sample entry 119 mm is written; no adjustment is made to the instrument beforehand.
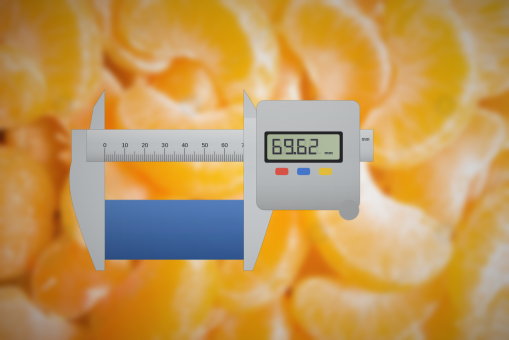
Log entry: 69.62 mm
